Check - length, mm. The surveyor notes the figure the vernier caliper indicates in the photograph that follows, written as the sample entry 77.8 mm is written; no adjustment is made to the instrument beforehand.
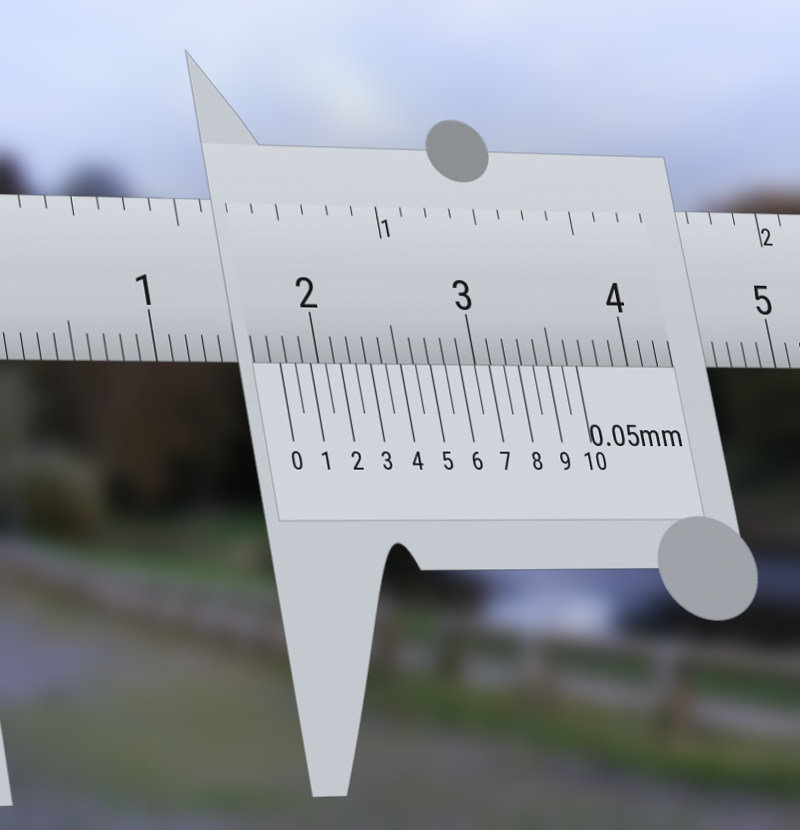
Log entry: 17.6 mm
